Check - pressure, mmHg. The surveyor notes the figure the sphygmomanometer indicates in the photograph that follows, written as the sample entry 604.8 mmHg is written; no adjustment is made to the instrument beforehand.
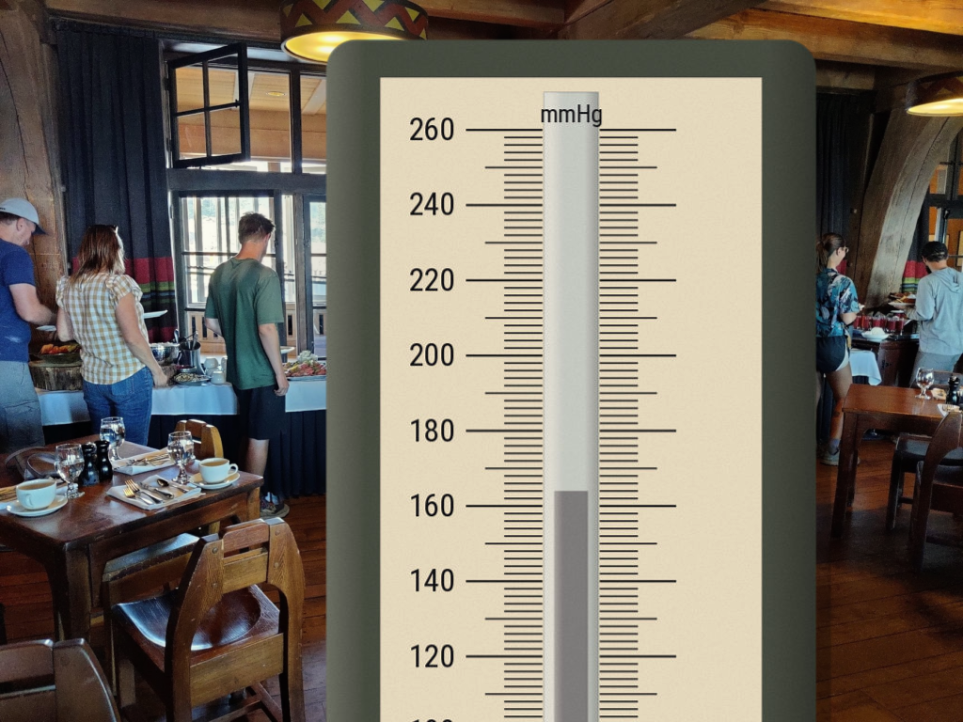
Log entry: 164 mmHg
